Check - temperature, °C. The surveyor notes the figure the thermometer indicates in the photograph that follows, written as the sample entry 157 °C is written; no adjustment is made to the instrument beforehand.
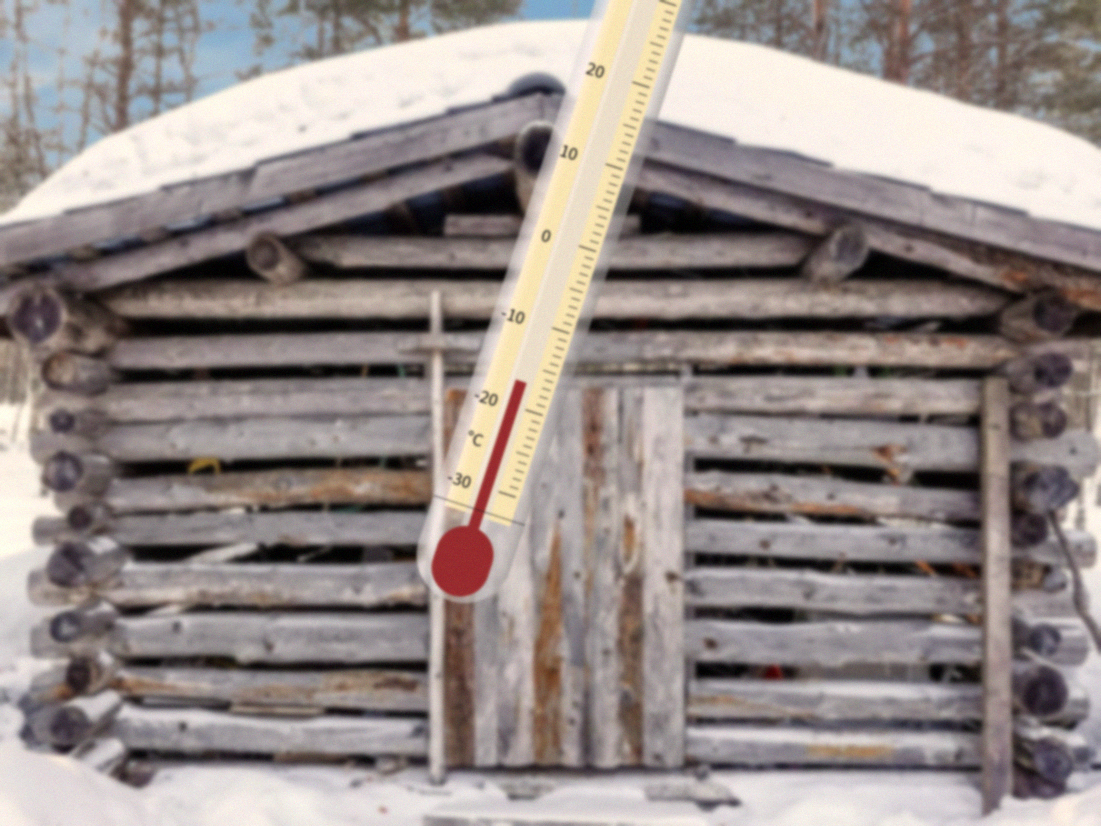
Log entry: -17 °C
